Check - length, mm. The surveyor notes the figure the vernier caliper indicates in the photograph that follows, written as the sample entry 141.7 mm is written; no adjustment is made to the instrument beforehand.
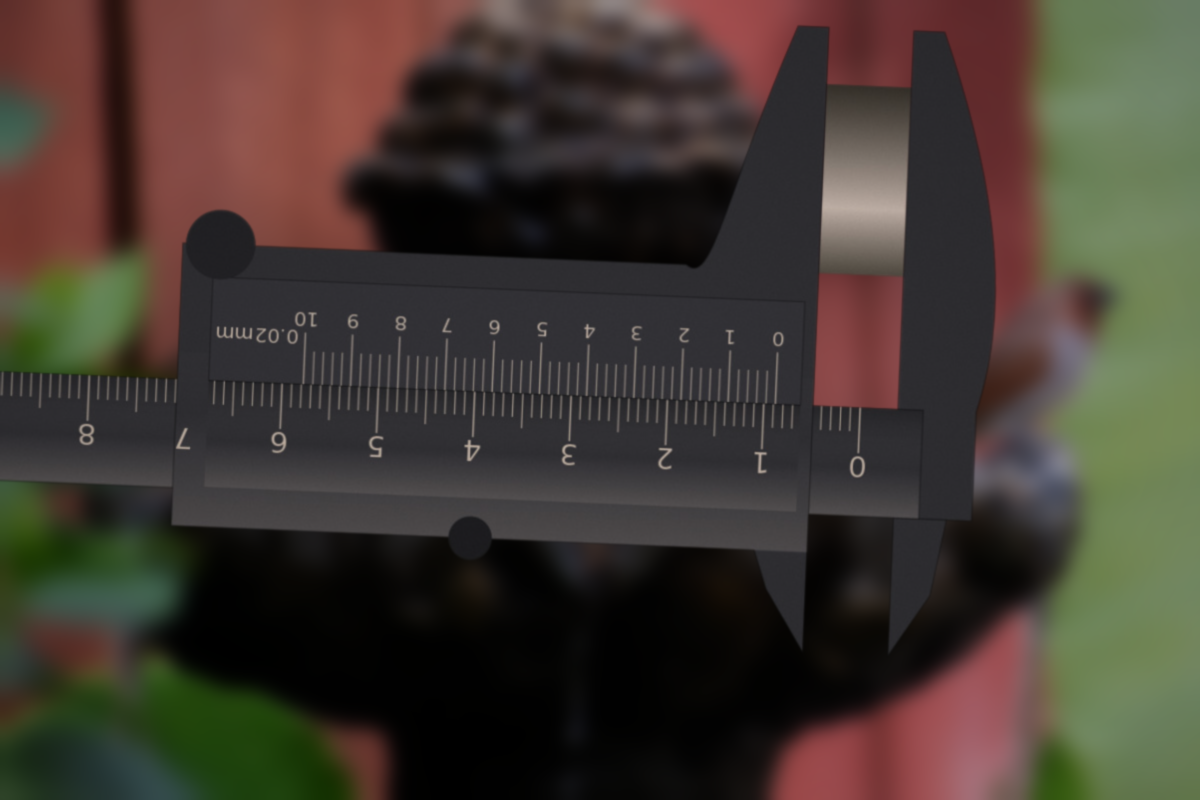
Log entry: 8.8 mm
